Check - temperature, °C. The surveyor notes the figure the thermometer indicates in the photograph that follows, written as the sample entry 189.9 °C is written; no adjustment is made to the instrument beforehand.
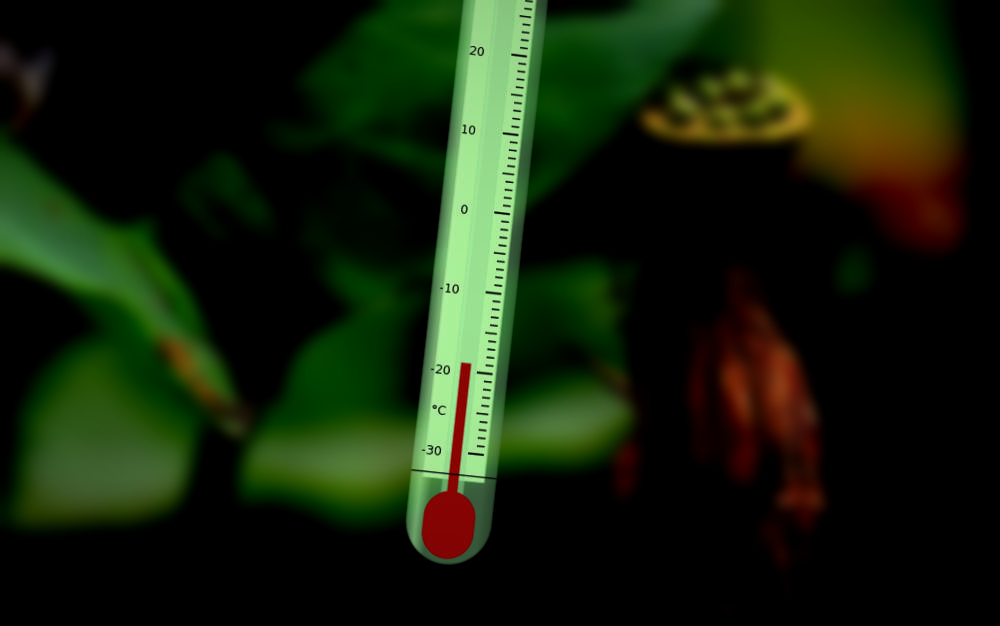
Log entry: -19 °C
